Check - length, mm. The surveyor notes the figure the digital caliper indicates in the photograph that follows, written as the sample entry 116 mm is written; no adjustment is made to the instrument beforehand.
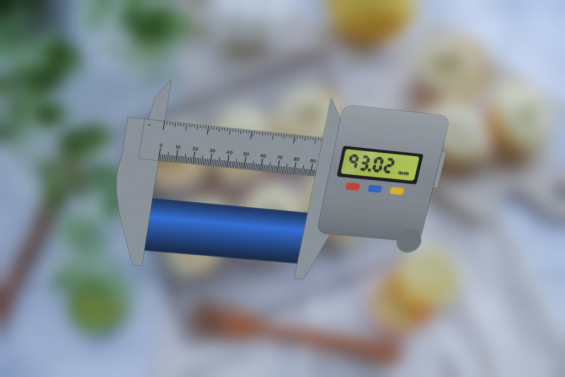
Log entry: 93.02 mm
